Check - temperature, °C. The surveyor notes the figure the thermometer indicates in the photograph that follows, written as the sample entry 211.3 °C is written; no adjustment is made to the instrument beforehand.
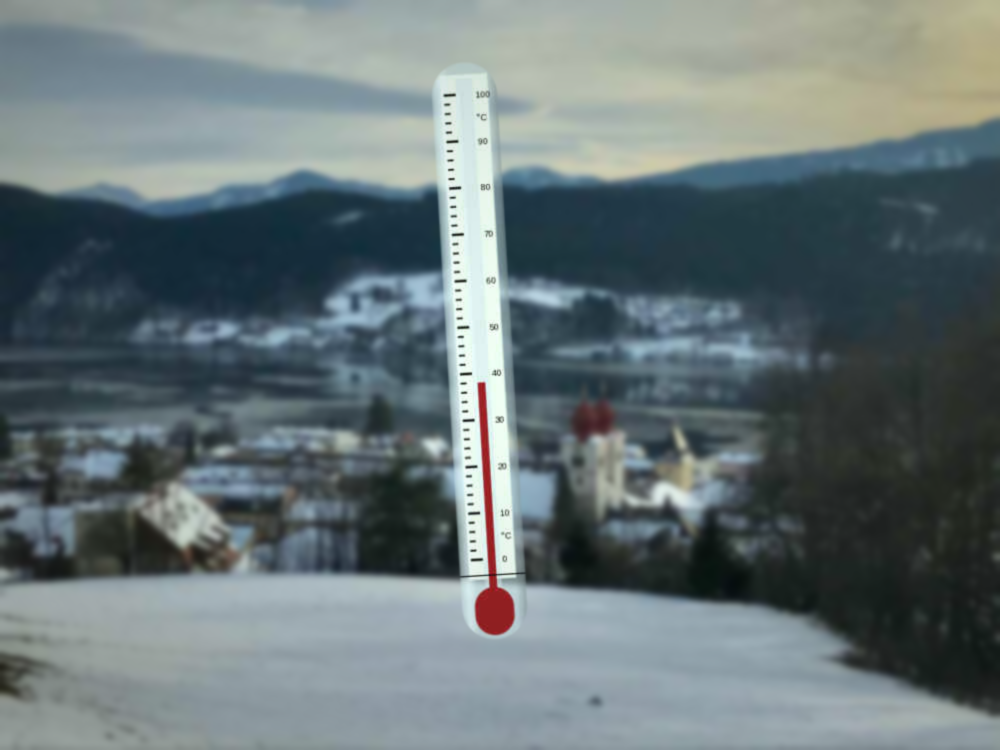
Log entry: 38 °C
